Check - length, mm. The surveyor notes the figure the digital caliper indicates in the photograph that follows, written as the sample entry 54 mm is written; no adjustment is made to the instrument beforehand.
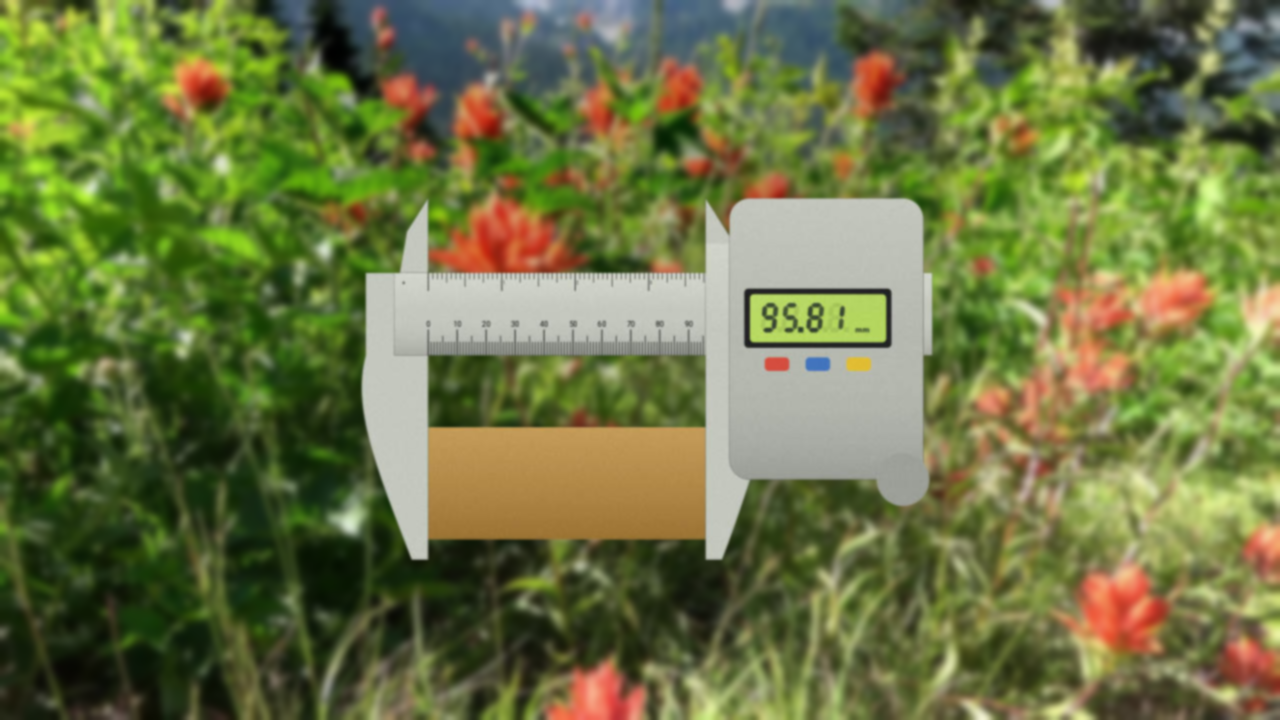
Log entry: 95.81 mm
